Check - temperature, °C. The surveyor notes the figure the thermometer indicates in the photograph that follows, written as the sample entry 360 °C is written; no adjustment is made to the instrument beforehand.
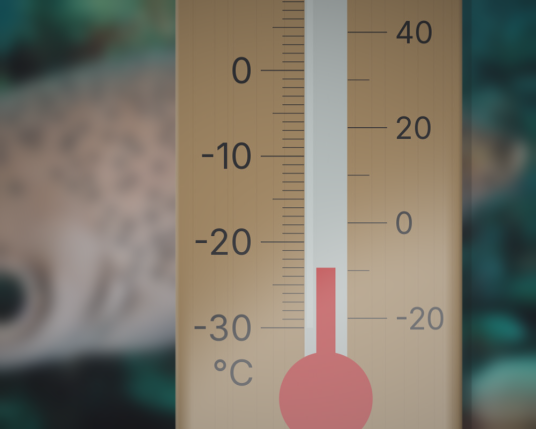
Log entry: -23 °C
